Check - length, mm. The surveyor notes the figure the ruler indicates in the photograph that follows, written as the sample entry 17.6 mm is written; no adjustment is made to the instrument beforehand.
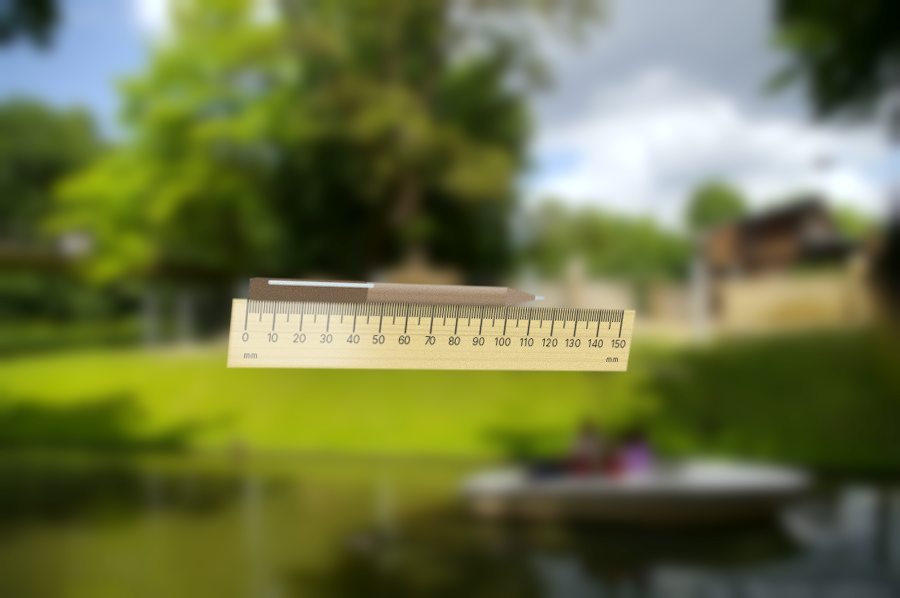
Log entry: 115 mm
